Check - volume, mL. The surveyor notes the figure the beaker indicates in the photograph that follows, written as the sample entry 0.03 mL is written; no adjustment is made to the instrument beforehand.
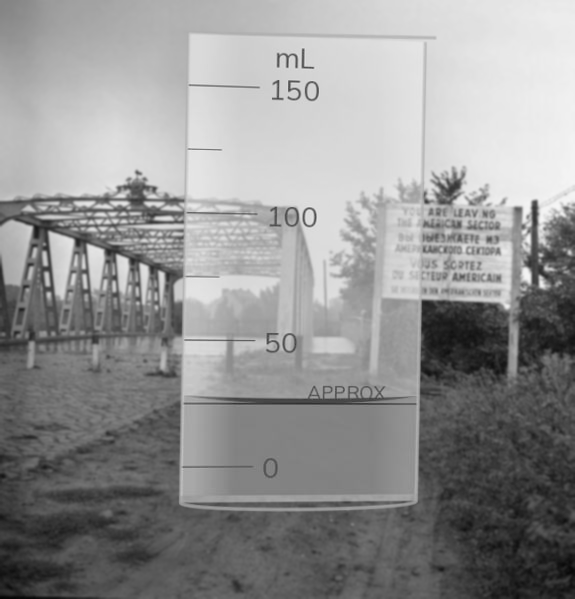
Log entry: 25 mL
